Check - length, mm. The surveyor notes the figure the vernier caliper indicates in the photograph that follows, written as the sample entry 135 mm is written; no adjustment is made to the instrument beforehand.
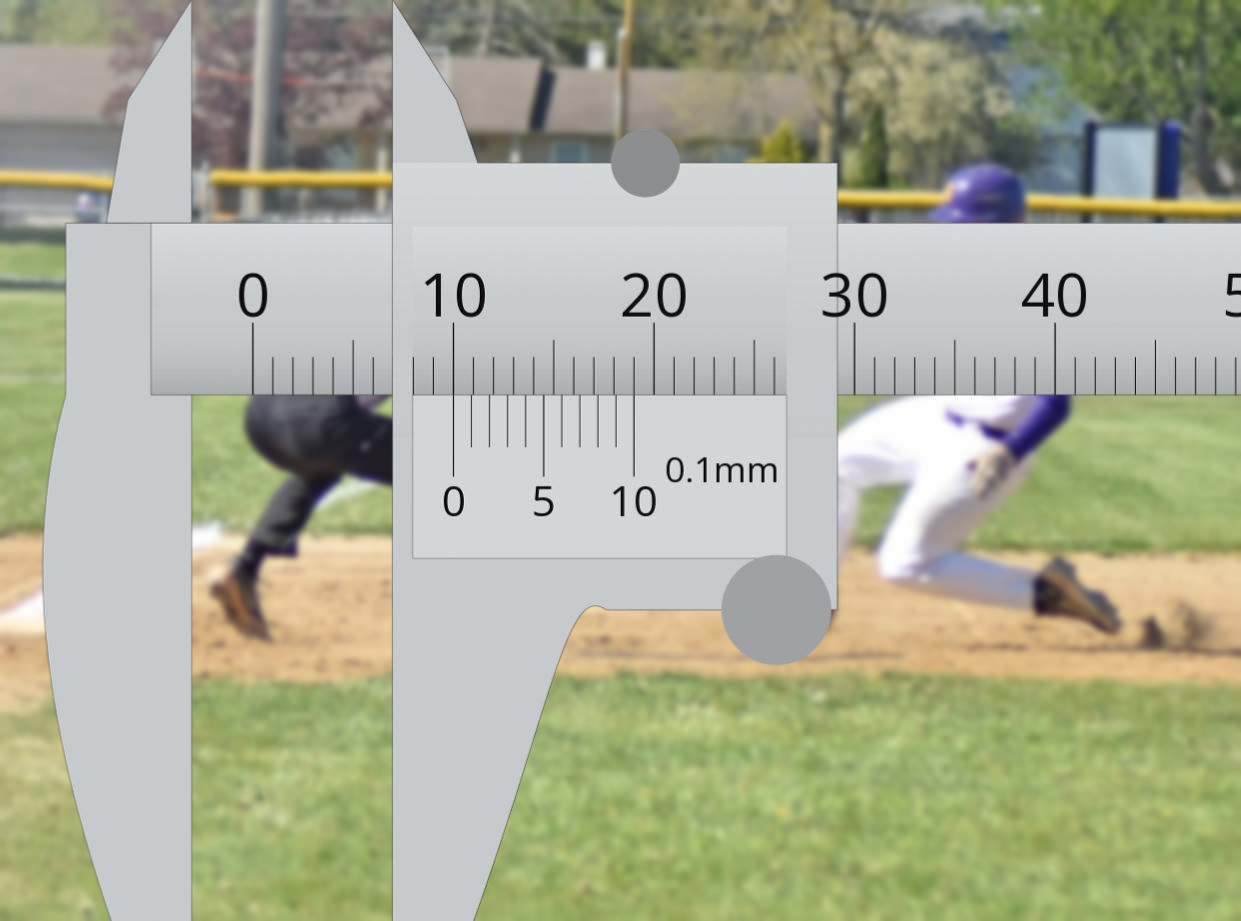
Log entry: 10.0 mm
